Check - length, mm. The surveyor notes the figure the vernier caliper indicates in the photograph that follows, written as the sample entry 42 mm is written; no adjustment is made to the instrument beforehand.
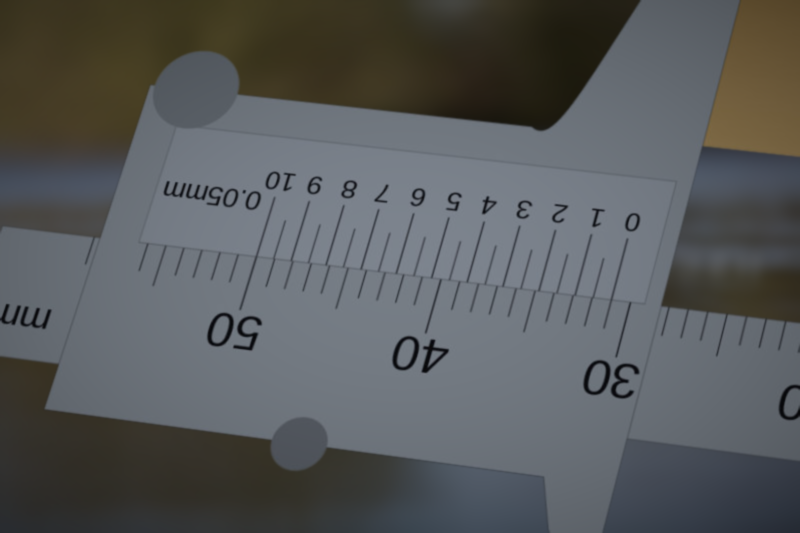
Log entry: 31.0 mm
